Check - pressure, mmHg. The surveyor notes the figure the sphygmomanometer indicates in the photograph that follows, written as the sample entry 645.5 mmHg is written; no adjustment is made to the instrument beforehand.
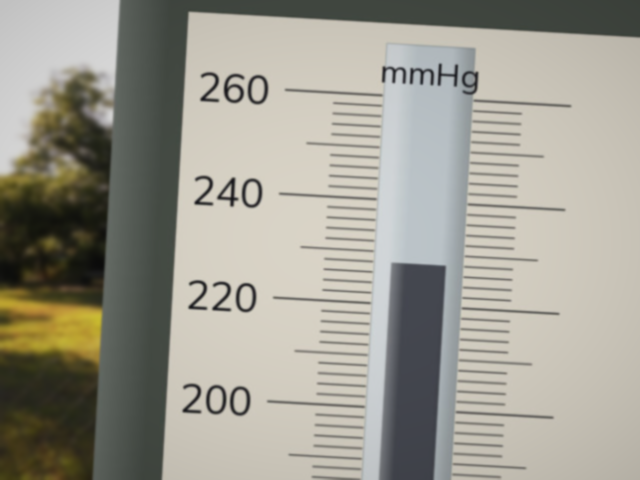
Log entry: 228 mmHg
